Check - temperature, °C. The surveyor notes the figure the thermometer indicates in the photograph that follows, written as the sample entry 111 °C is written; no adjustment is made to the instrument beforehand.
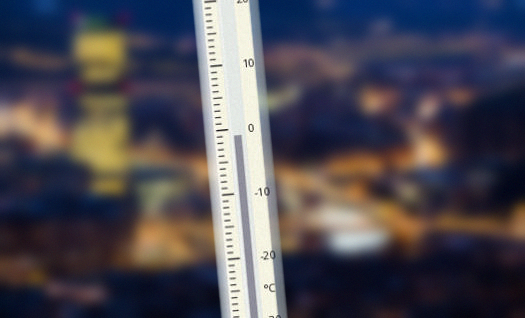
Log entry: -1 °C
